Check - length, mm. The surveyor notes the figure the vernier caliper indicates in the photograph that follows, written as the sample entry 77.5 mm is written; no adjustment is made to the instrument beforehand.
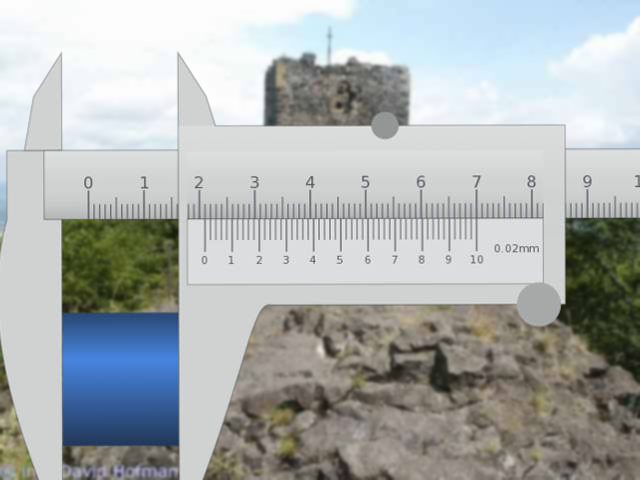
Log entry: 21.0 mm
